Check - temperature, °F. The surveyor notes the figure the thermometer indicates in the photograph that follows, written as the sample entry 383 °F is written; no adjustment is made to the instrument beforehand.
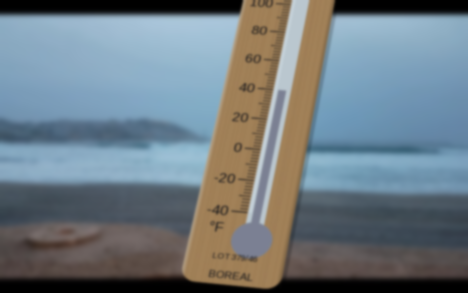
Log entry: 40 °F
